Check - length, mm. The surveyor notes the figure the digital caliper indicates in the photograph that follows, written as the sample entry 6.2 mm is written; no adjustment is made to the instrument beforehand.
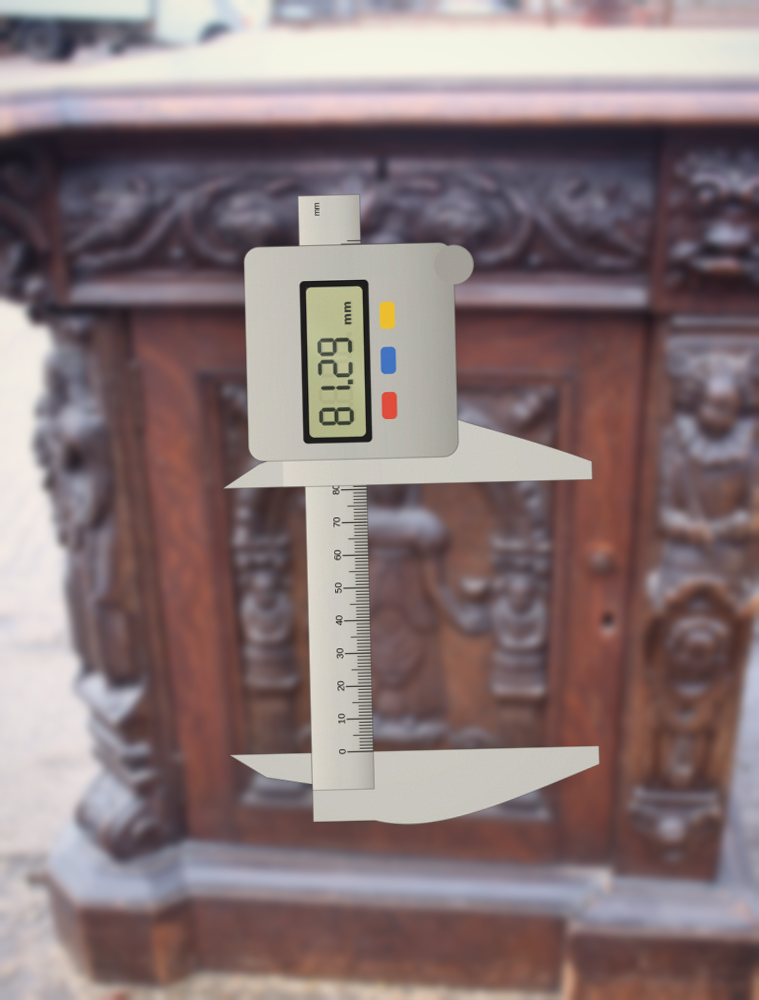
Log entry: 81.29 mm
